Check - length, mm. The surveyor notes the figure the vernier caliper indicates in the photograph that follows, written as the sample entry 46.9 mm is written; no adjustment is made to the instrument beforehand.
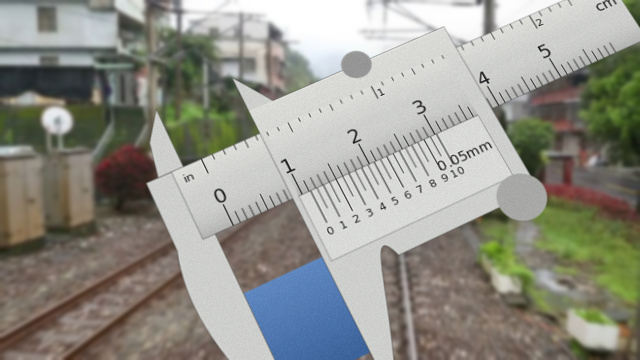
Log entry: 11.2 mm
